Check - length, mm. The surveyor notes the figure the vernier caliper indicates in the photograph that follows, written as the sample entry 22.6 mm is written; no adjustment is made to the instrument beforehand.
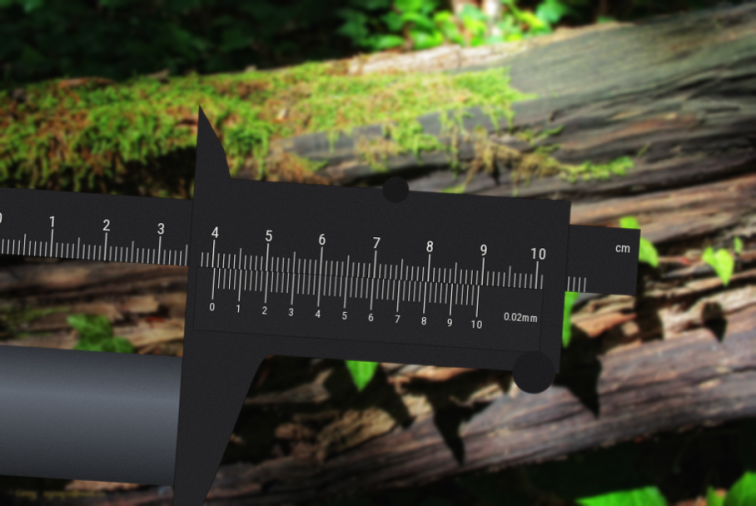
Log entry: 40.4 mm
